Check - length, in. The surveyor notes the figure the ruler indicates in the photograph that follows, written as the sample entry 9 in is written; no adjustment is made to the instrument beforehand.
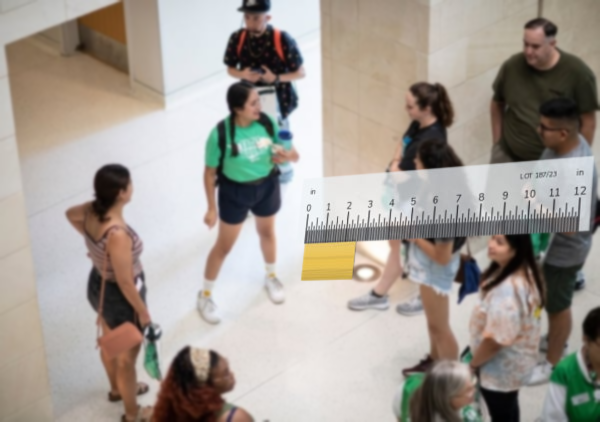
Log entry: 2.5 in
